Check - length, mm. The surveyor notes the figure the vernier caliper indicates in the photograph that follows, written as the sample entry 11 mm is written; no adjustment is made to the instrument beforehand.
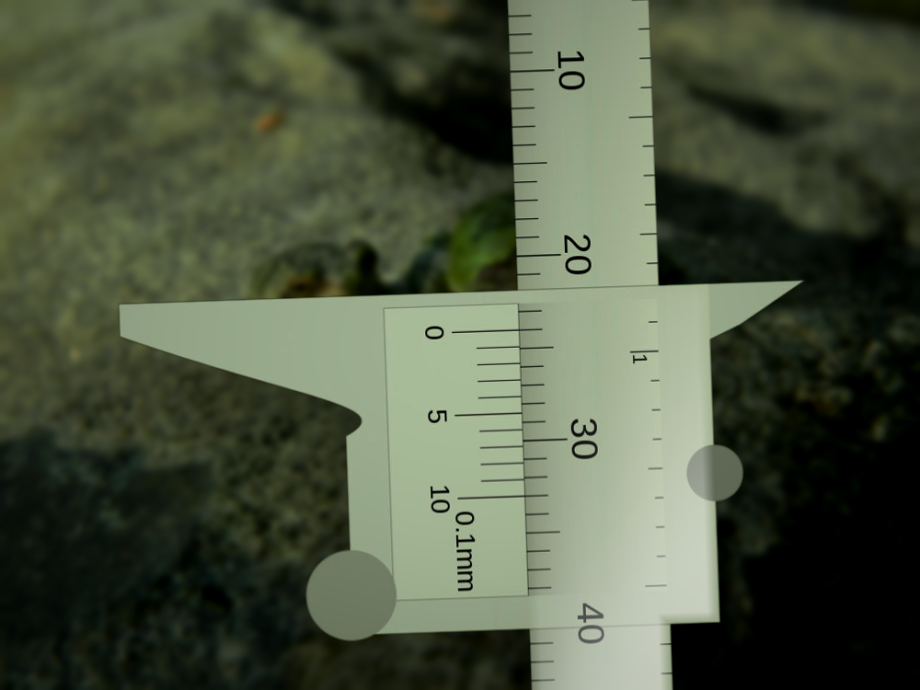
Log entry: 24.0 mm
